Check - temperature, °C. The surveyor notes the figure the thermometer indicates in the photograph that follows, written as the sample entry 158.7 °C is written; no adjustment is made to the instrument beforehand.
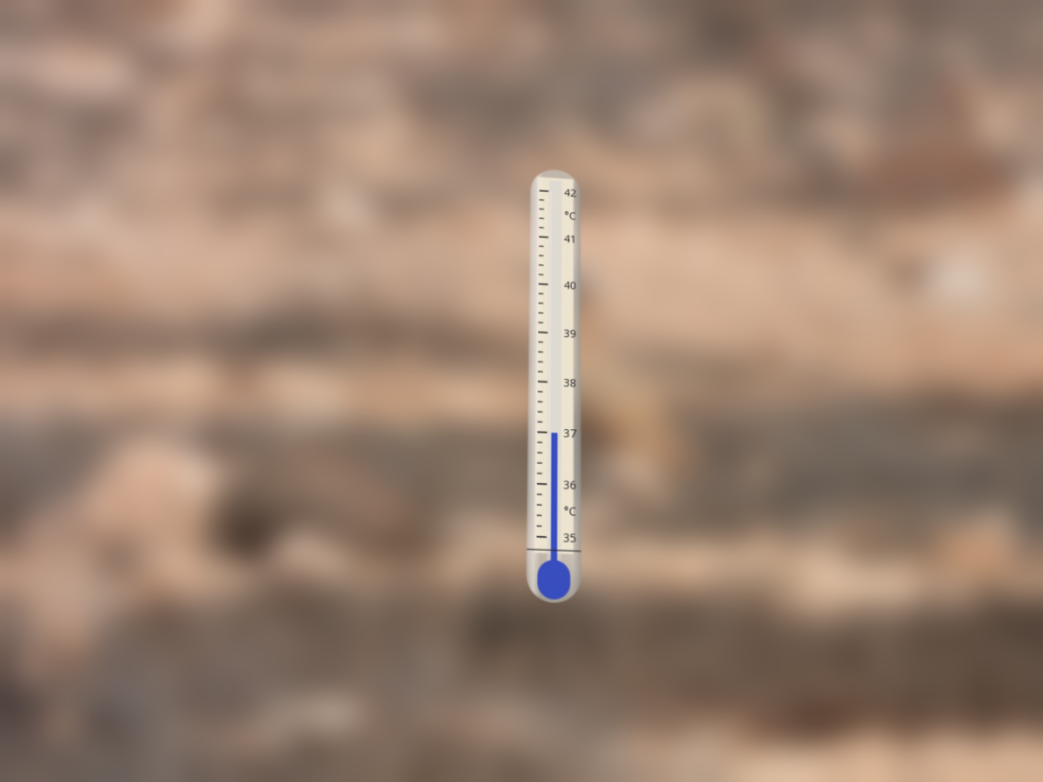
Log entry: 37 °C
